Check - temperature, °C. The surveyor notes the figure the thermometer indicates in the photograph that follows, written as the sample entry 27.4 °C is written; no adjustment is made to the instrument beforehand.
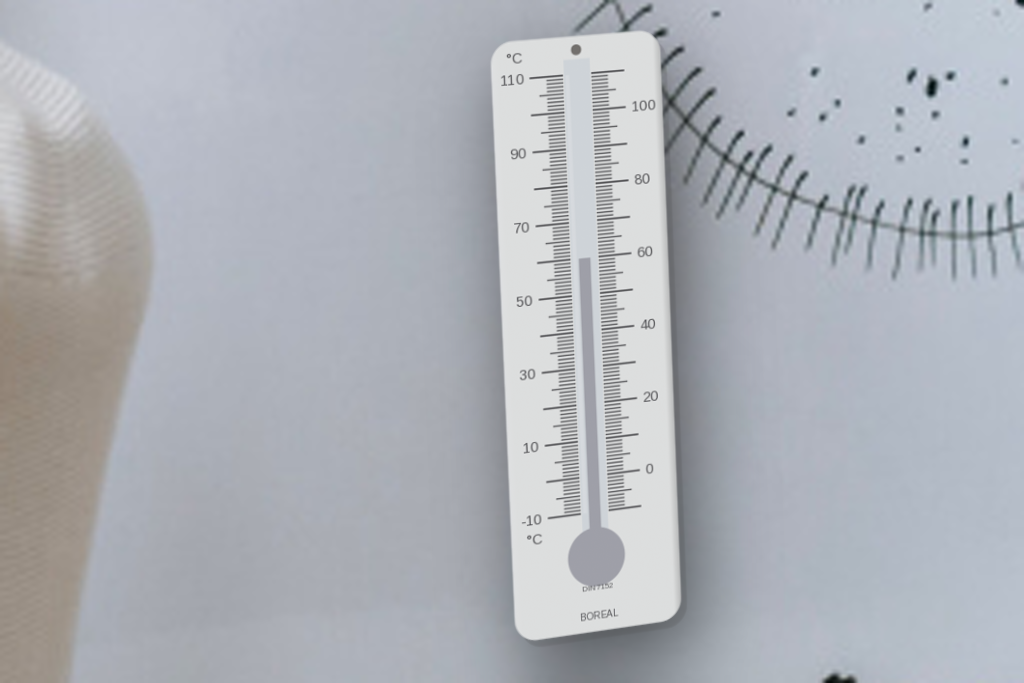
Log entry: 60 °C
